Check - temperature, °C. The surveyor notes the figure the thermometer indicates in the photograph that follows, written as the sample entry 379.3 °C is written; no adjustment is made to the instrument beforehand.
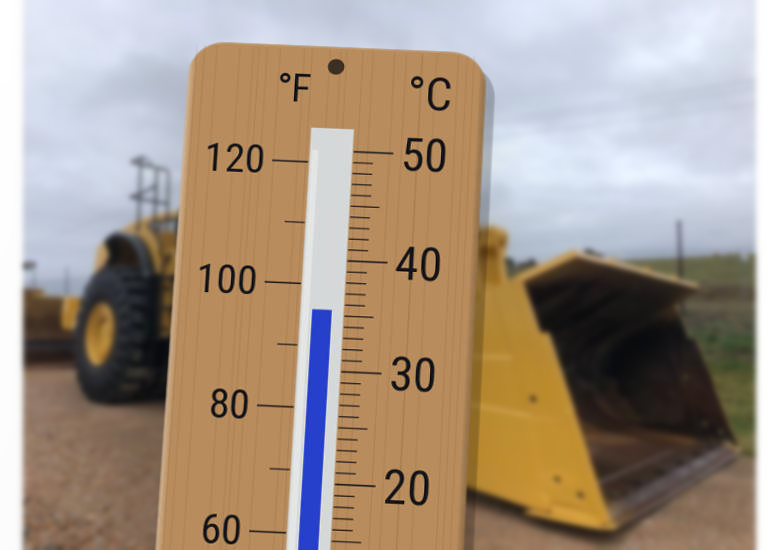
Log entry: 35.5 °C
